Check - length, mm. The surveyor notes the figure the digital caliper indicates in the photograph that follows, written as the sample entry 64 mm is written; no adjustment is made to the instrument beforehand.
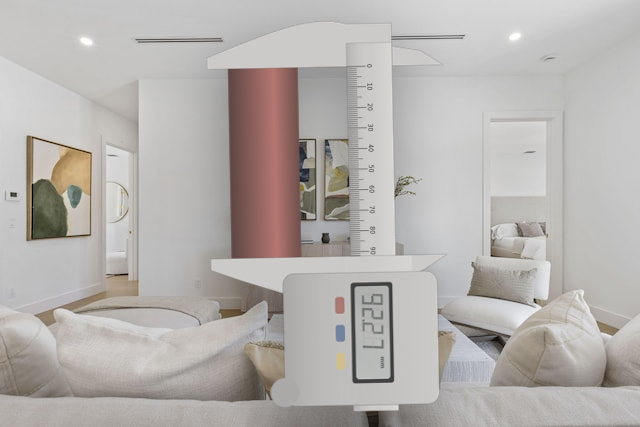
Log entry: 92.27 mm
